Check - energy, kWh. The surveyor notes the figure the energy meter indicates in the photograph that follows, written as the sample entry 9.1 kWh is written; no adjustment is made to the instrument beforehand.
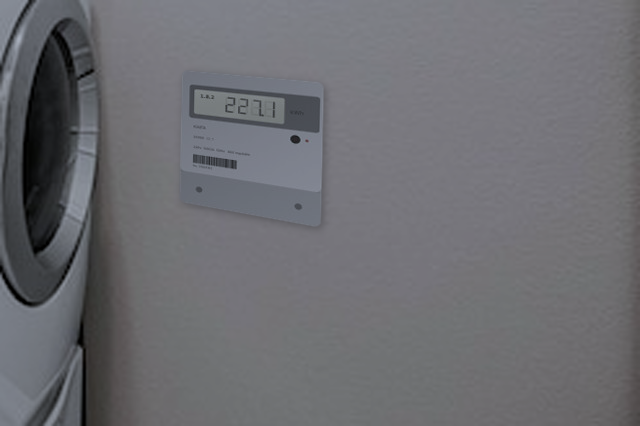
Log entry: 227.1 kWh
